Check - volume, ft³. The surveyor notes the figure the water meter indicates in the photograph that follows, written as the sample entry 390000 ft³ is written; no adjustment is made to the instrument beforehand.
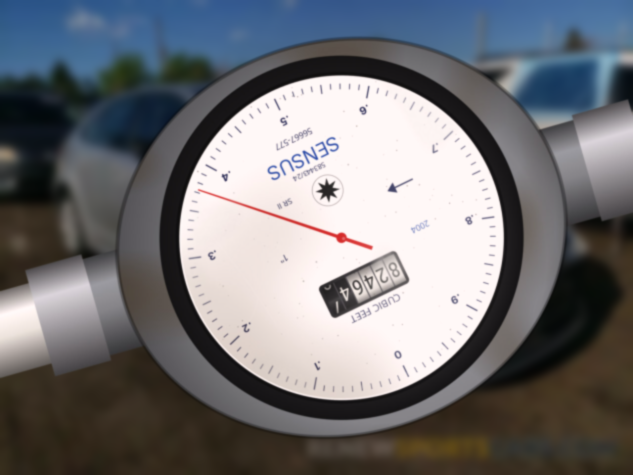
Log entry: 824647.37 ft³
